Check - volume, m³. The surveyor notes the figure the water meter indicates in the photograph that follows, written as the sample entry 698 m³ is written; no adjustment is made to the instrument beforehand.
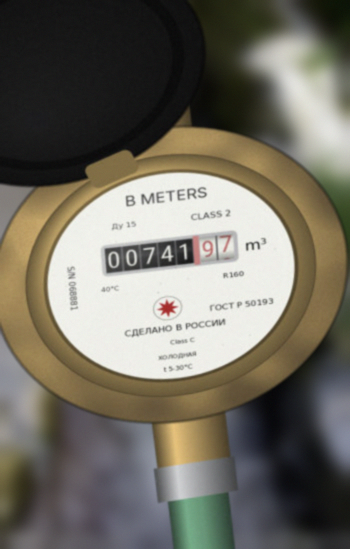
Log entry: 741.97 m³
